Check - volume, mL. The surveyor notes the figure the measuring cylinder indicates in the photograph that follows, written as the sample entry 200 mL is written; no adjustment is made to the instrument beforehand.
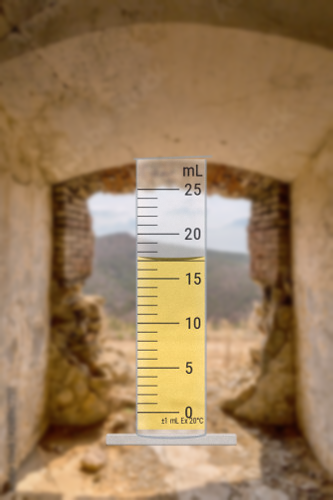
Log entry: 17 mL
